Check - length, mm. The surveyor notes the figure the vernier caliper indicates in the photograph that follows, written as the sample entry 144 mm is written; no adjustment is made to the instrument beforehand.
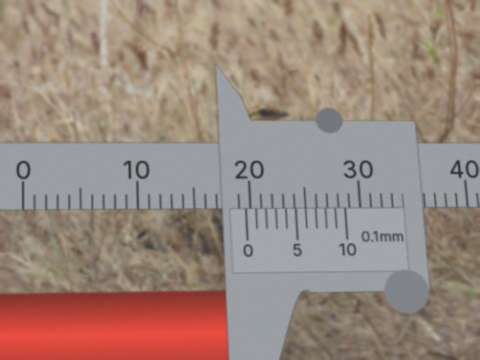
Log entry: 19.6 mm
